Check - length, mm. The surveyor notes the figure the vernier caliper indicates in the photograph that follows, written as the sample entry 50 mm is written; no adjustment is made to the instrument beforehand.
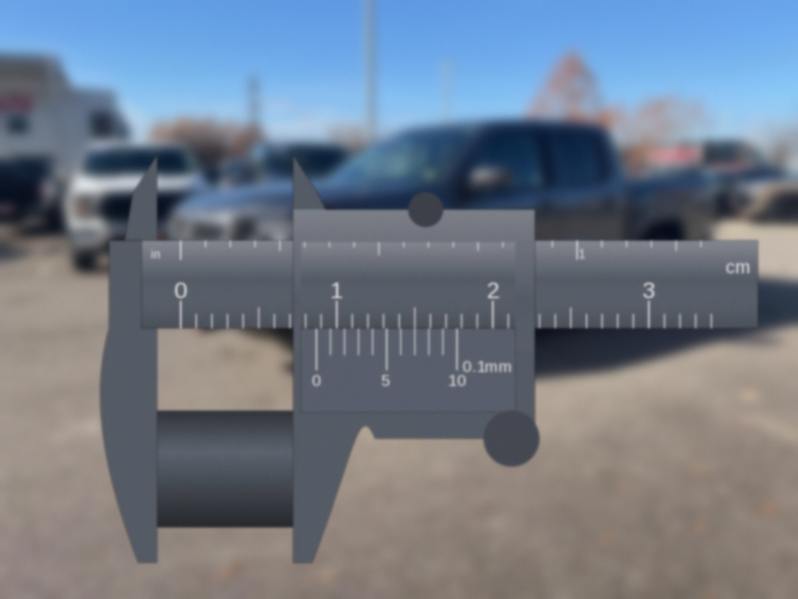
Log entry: 8.7 mm
